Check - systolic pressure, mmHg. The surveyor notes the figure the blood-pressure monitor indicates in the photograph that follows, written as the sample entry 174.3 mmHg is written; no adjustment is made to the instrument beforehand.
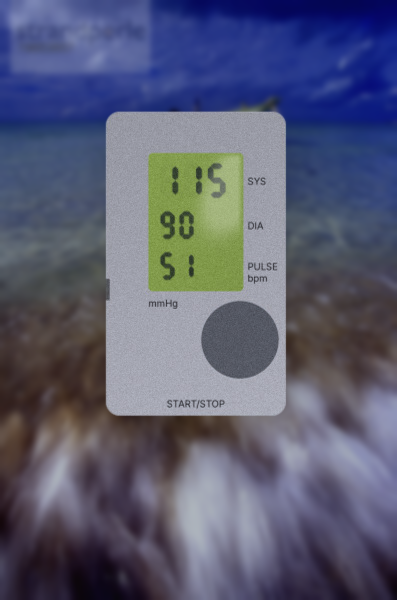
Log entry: 115 mmHg
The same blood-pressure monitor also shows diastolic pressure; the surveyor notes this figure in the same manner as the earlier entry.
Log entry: 90 mmHg
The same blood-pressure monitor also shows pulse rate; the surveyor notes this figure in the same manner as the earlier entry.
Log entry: 51 bpm
